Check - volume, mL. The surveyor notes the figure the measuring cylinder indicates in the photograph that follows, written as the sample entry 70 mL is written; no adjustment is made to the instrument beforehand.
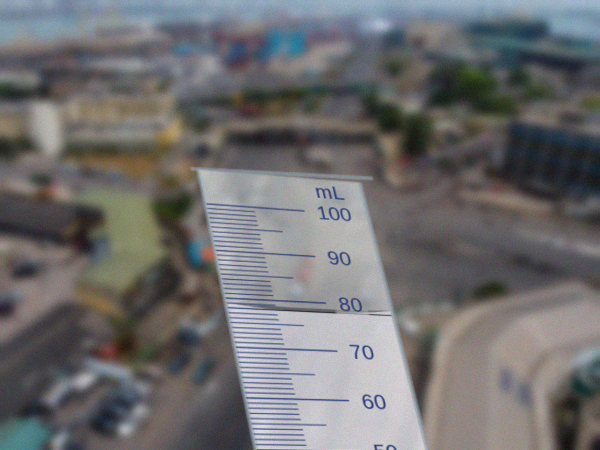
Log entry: 78 mL
